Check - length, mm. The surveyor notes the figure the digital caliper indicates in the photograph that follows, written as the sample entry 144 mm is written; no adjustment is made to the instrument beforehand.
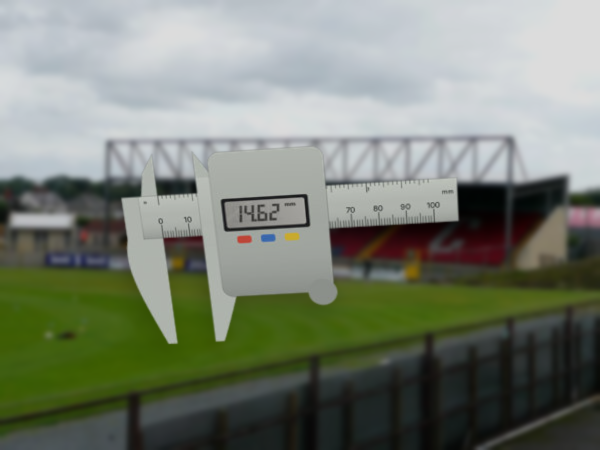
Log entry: 14.62 mm
